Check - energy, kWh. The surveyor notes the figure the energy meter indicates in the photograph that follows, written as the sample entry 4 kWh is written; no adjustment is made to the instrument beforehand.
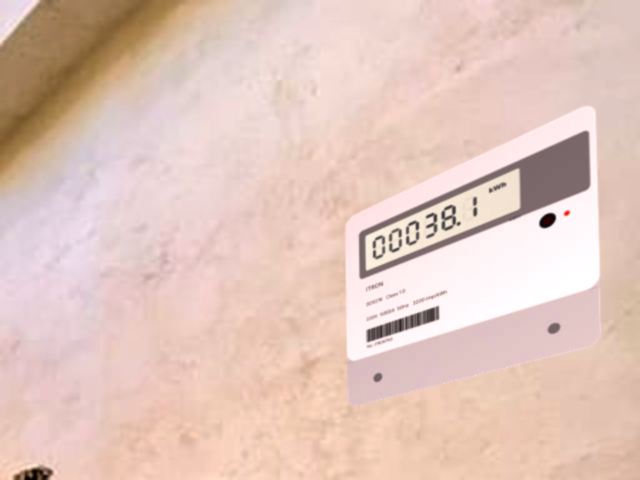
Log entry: 38.1 kWh
